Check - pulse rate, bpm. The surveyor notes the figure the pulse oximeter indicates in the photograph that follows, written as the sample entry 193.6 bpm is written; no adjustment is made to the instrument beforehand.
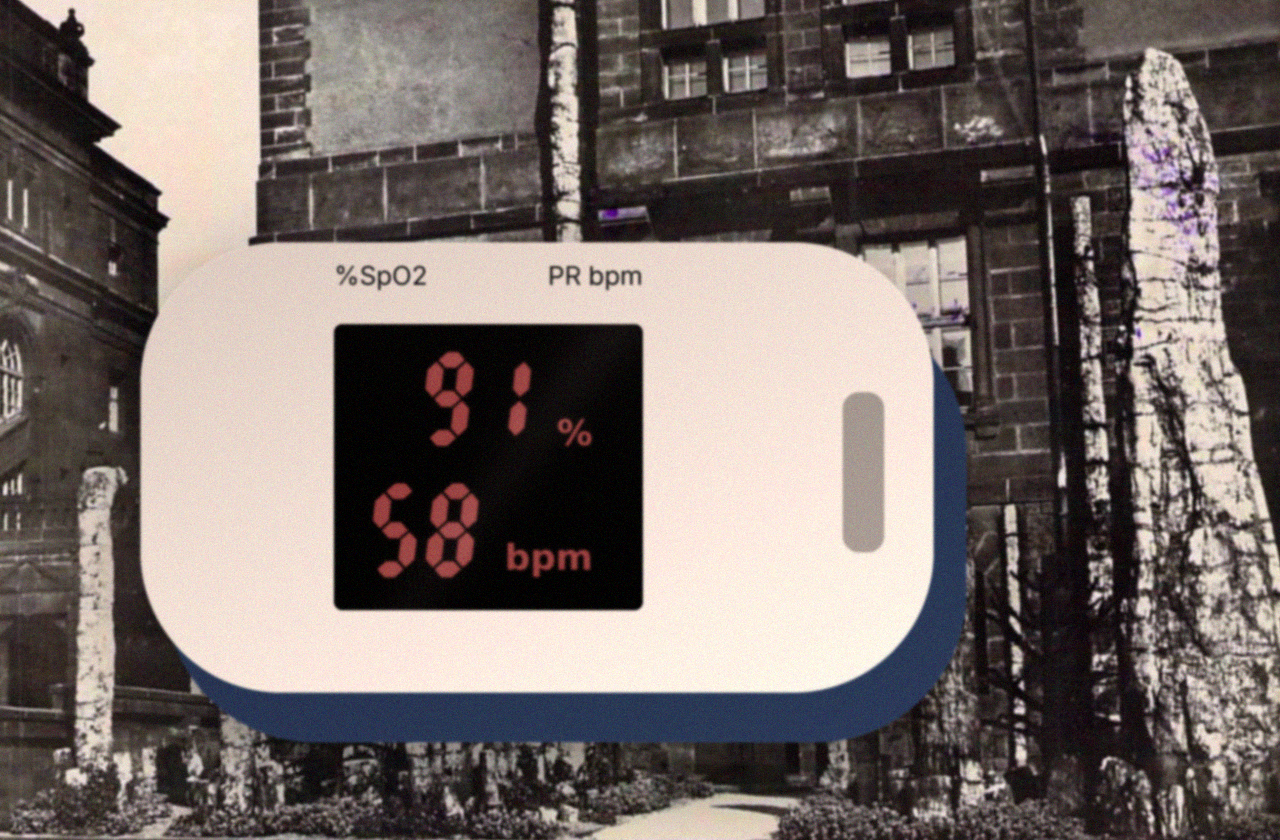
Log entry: 58 bpm
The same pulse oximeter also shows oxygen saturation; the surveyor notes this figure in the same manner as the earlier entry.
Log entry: 91 %
